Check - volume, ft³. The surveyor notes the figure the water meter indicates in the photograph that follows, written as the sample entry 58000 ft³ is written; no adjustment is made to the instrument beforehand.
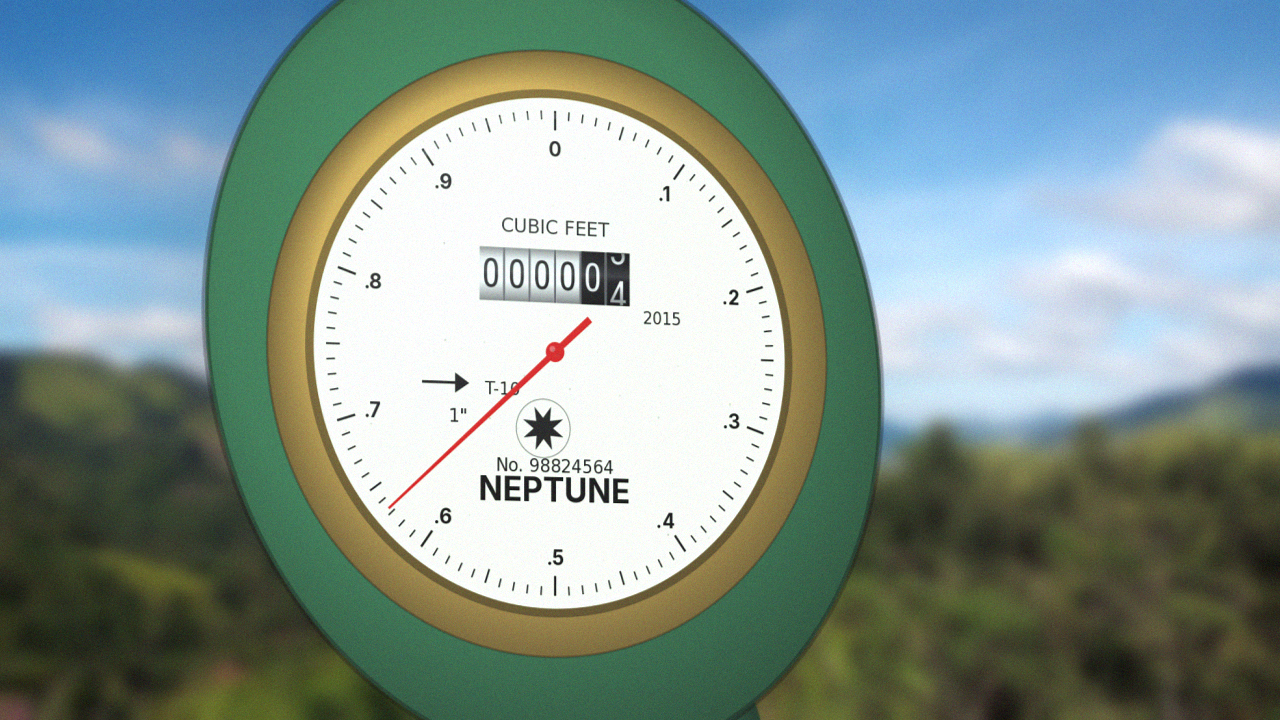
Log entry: 3.63 ft³
